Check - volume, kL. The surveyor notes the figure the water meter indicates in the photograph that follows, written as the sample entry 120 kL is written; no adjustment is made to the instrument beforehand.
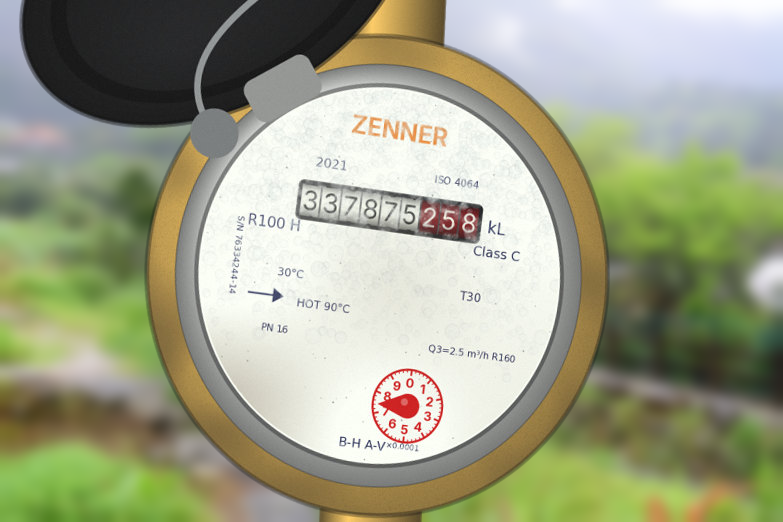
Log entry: 337875.2587 kL
